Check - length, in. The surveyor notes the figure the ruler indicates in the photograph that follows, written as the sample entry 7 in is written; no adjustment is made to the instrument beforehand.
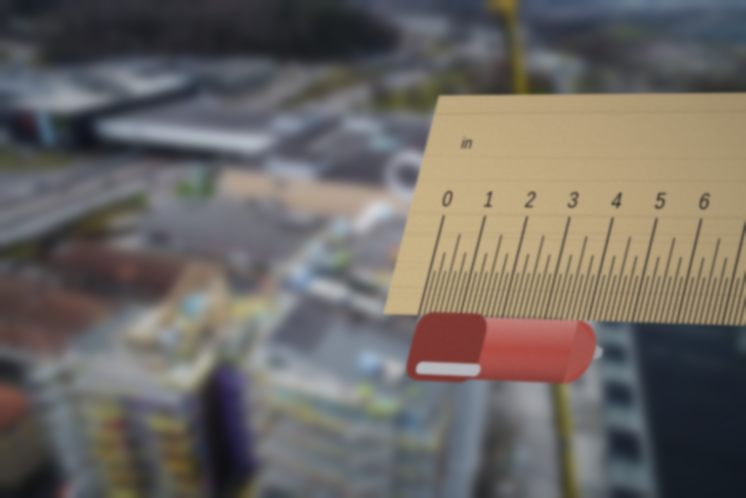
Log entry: 4.5 in
